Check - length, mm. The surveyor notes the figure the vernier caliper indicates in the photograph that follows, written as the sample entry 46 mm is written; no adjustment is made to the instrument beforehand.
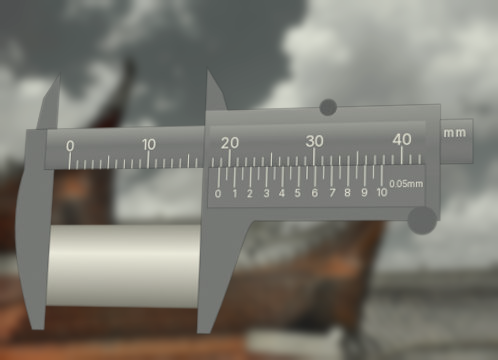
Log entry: 18.8 mm
